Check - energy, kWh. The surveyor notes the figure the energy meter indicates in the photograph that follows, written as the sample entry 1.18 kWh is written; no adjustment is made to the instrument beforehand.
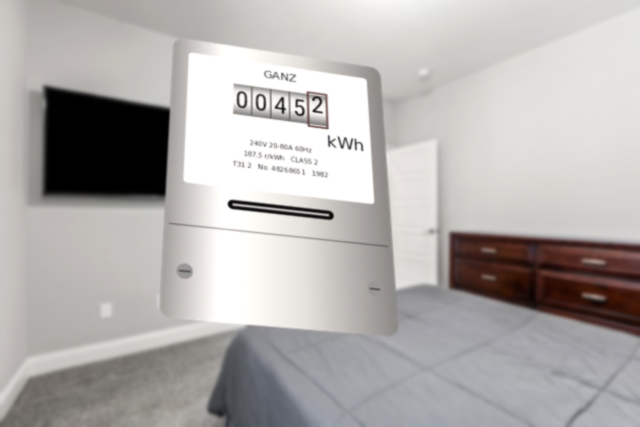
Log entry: 45.2 kWh
